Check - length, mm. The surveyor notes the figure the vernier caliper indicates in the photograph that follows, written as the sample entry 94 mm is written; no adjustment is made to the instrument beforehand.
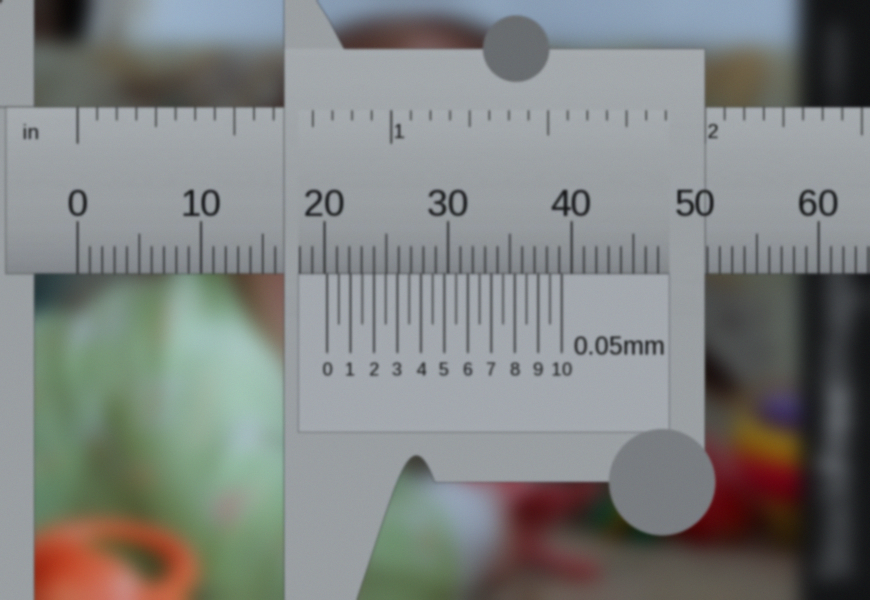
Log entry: 20.2 mm
